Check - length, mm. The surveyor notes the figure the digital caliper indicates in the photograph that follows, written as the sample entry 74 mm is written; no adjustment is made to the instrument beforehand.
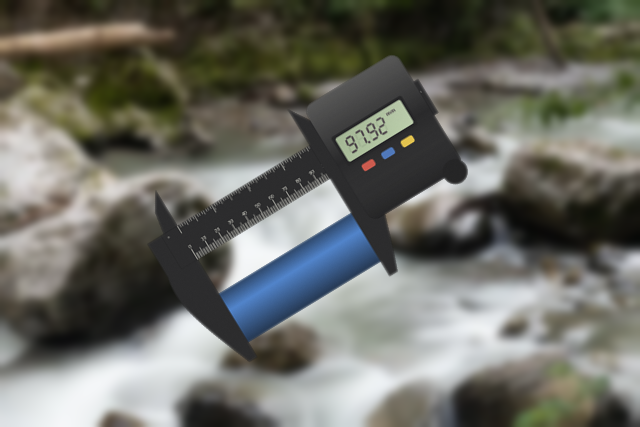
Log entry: 97.92 mm
